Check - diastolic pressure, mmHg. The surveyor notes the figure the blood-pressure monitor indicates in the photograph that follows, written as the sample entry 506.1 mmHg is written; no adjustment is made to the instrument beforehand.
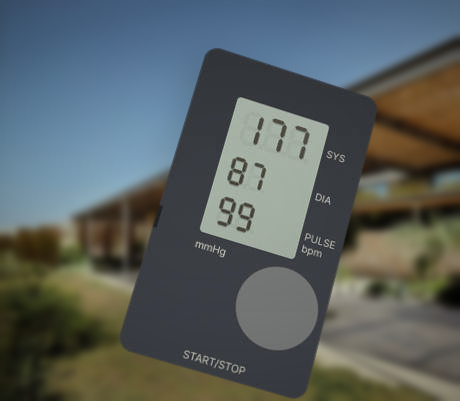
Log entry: 87 mmHg
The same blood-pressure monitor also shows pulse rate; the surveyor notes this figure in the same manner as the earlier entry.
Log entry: 99 bpm
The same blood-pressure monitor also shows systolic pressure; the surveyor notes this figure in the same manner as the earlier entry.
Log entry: 177 mmHg
